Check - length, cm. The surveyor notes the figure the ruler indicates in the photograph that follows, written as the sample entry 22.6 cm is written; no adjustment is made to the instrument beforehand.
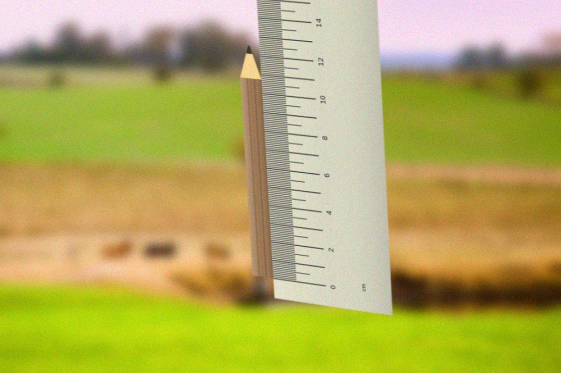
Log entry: 12.5 cm
